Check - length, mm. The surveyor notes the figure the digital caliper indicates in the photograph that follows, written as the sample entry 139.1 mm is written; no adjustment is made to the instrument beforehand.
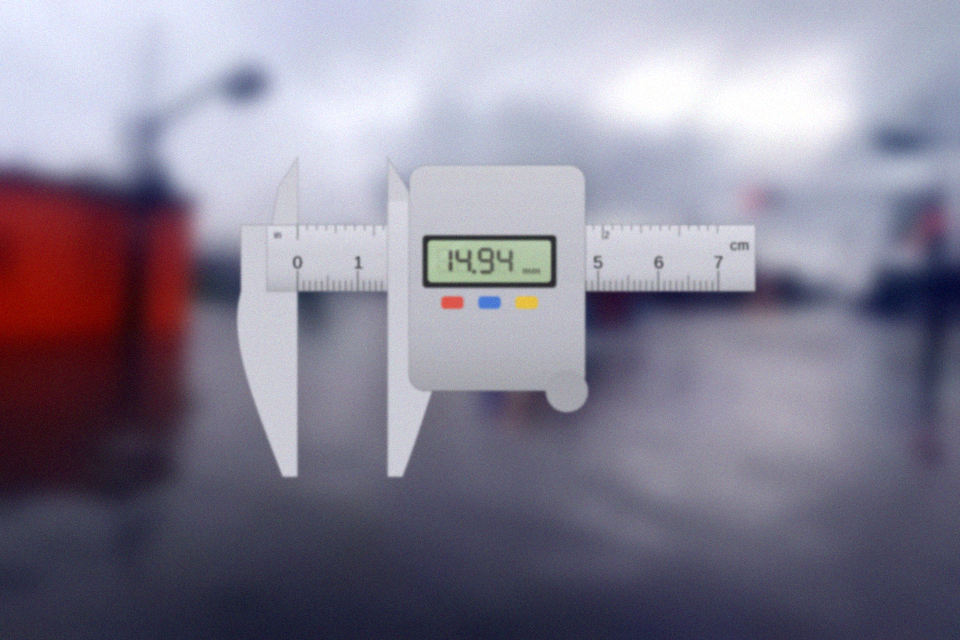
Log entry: 14.94 mm
